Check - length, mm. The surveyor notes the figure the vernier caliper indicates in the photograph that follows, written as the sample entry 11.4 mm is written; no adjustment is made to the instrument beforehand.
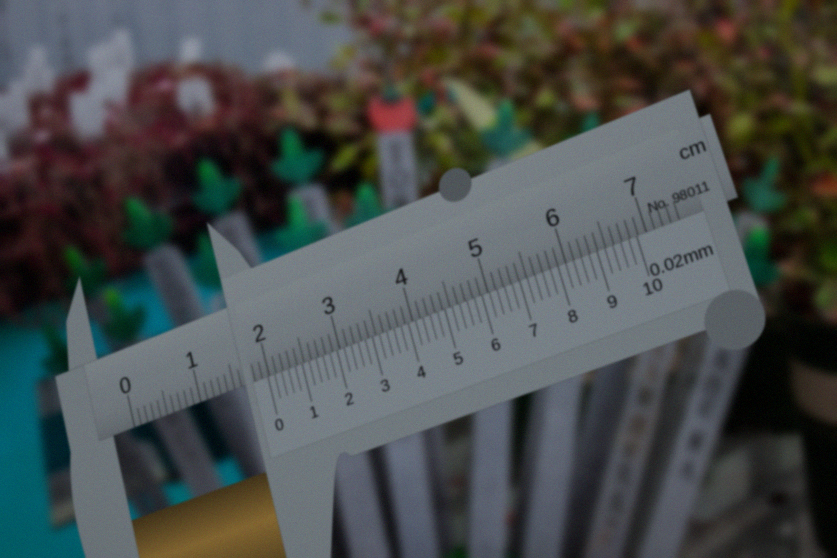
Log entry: 19.8 mm
